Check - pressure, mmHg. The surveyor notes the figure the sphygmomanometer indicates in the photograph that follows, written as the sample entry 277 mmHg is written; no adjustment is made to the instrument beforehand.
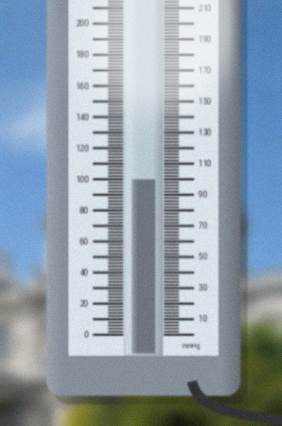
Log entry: 100 mmHg
